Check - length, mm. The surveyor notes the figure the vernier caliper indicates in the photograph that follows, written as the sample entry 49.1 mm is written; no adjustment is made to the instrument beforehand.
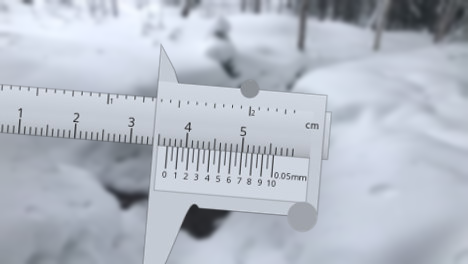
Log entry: 36.6 mm
